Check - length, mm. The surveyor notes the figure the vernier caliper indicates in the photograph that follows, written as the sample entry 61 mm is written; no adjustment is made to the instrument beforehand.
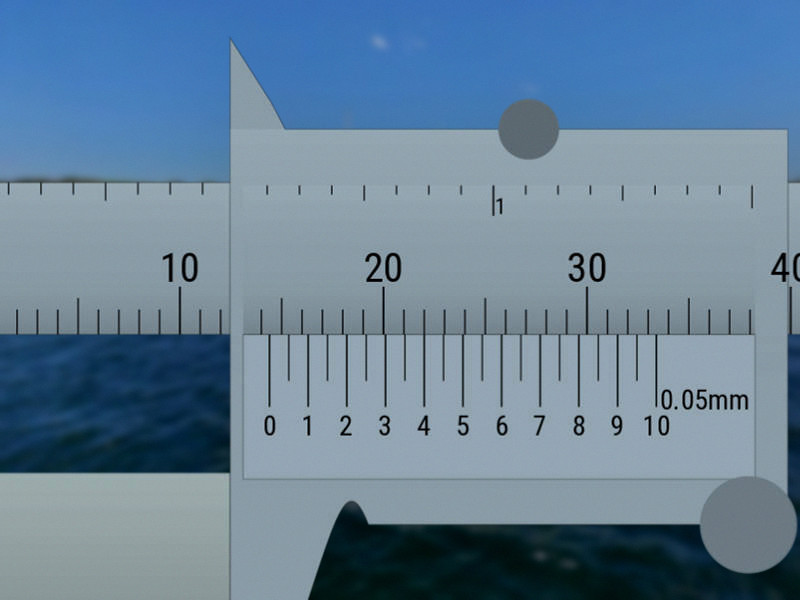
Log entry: 14.4 mm
